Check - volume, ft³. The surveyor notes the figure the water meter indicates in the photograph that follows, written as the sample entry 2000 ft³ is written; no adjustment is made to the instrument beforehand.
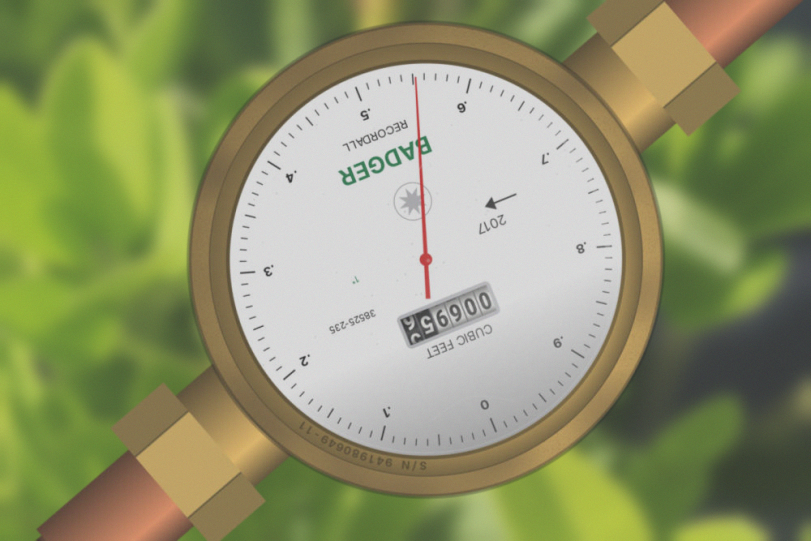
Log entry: 6955.55 ft³
